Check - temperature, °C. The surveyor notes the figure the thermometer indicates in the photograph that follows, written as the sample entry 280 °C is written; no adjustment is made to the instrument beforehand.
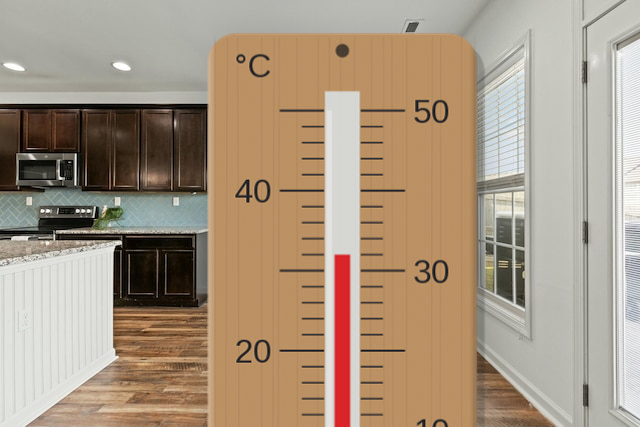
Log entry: 32 °C
